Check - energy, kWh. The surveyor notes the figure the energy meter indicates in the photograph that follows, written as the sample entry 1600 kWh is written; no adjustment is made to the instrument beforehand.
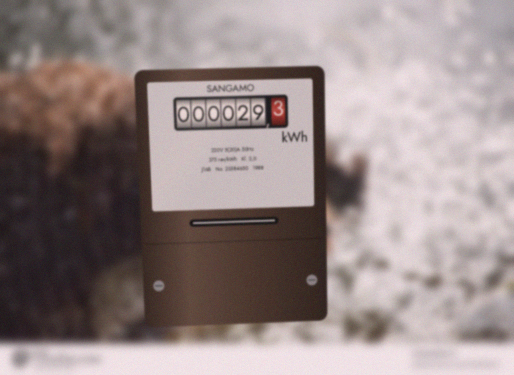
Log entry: 29.3 kWh
